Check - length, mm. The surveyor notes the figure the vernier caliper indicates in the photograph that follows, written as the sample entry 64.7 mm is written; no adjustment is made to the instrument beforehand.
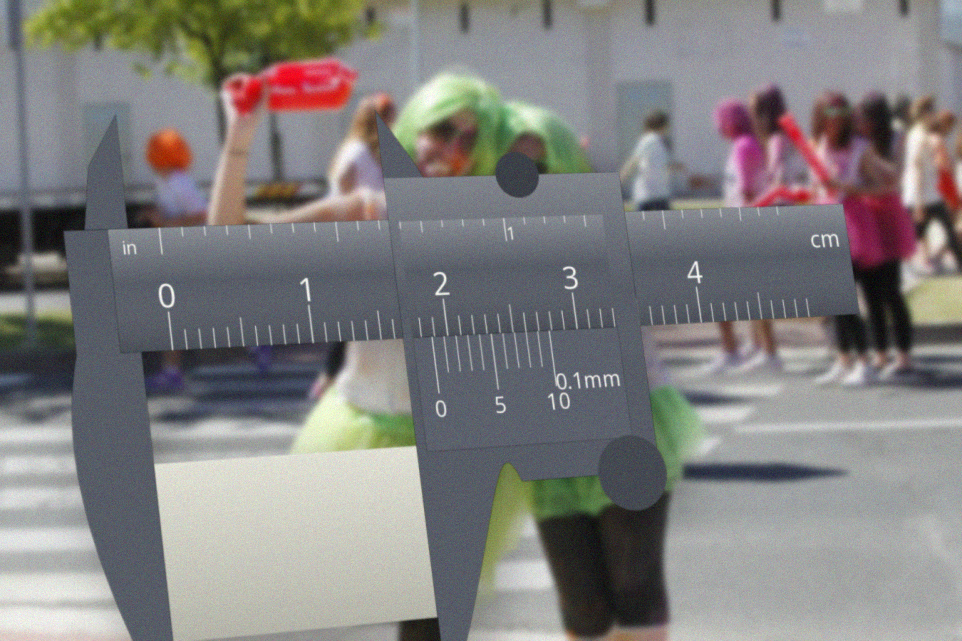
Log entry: 18.8 mm
